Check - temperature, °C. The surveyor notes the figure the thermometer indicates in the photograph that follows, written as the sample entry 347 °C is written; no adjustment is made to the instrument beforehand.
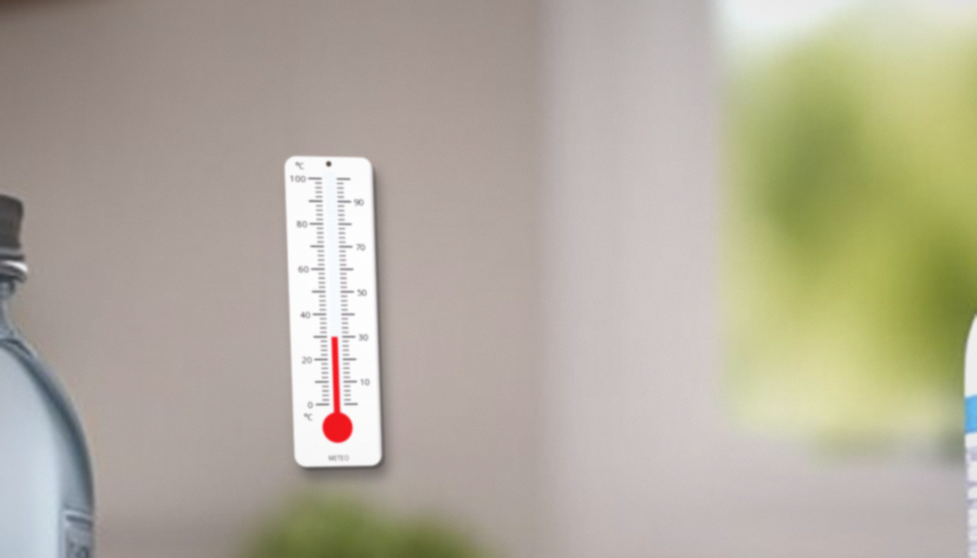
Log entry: 30 °C
